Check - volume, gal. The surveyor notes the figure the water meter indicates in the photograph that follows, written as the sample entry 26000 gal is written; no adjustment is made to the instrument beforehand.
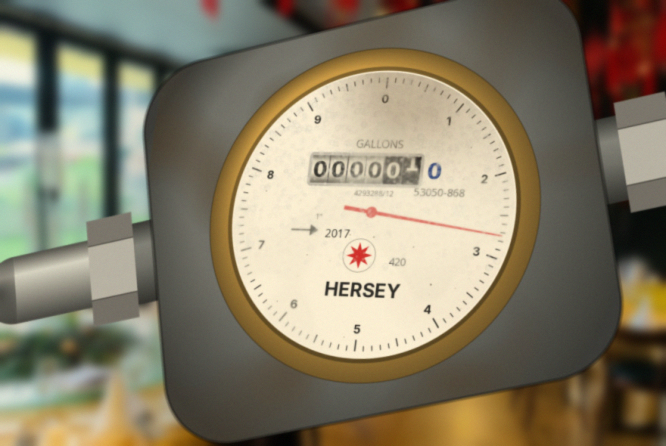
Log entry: 12.7 gal
